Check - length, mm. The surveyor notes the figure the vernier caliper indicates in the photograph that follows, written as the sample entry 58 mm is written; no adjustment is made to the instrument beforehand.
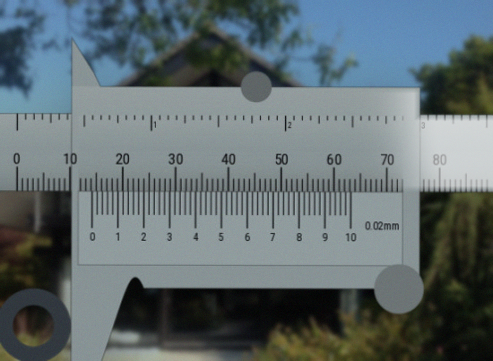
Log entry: 14.2 mm
